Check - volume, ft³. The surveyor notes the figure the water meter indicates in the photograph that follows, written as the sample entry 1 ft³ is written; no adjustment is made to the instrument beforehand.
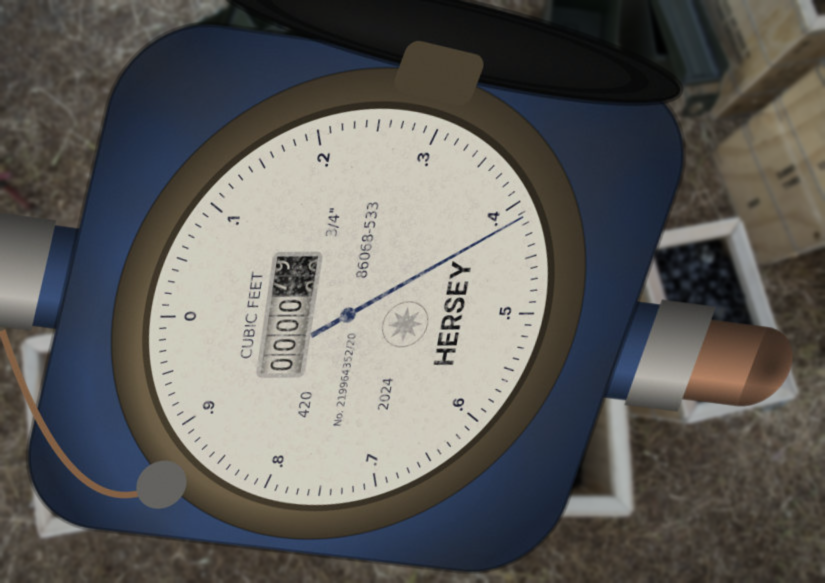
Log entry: 79.41 ft³
